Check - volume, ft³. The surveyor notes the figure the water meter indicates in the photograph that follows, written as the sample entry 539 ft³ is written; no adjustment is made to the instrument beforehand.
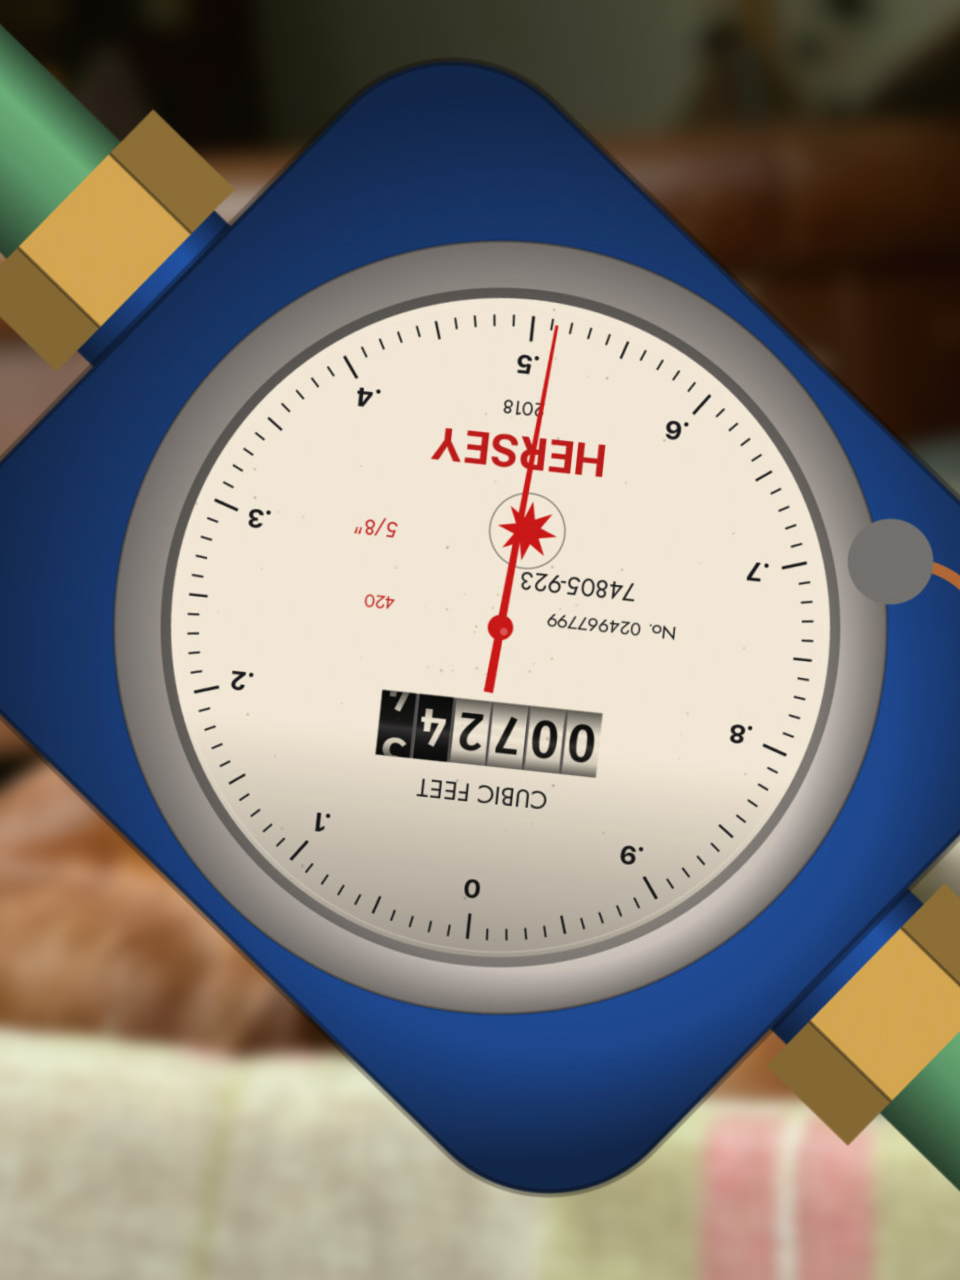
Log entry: 7243.51 ft³
